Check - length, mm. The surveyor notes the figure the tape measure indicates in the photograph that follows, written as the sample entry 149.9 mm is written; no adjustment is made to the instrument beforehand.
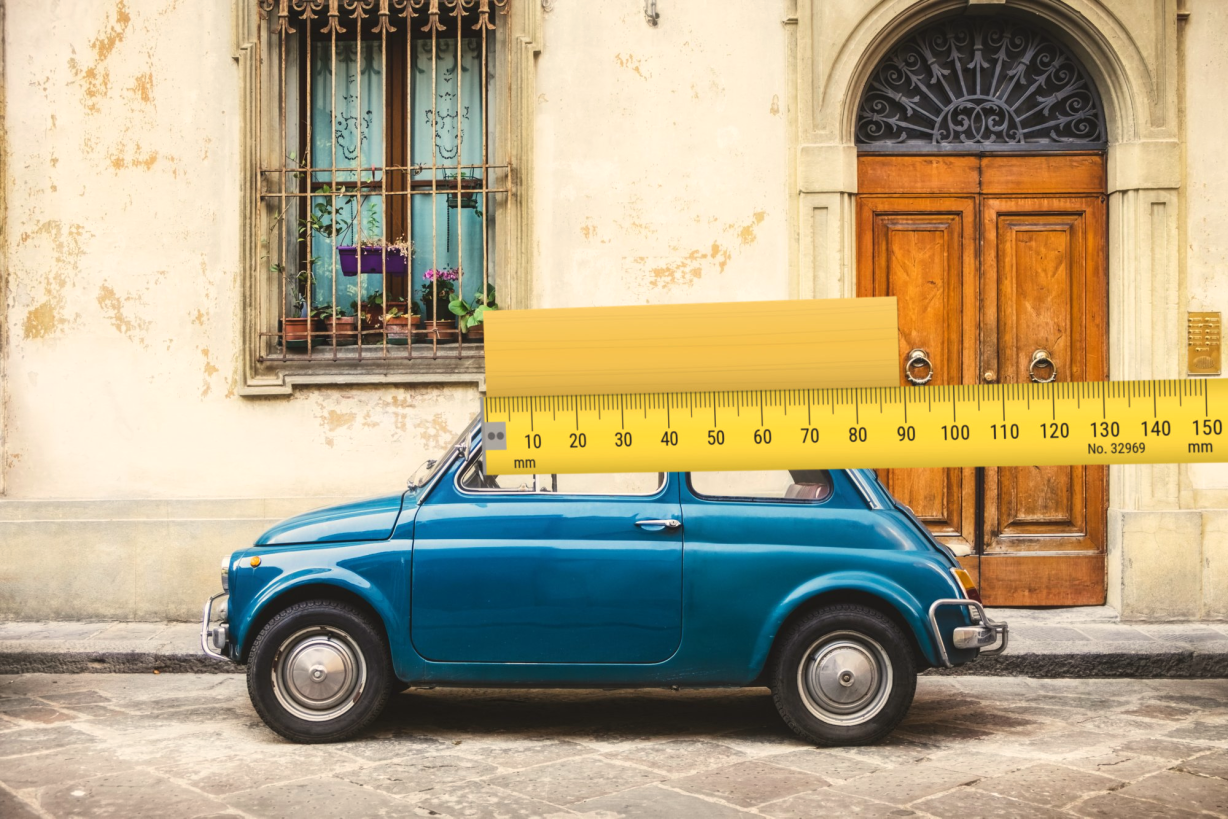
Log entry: 89 mm
